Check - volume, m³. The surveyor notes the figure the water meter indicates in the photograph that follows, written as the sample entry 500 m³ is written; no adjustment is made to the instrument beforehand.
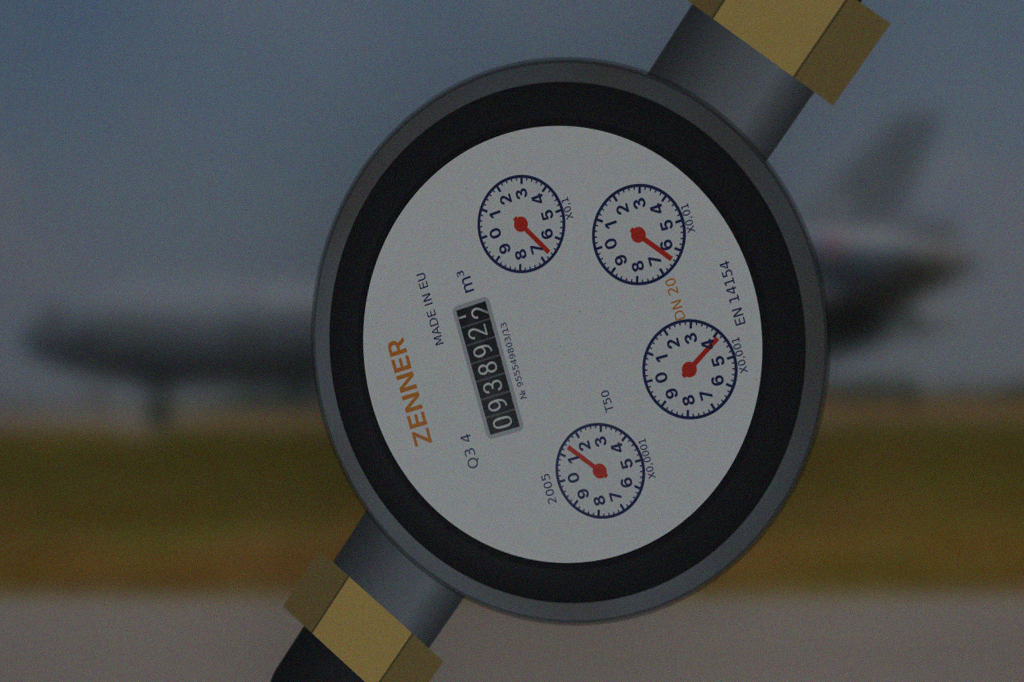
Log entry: 938921.6641 m³
